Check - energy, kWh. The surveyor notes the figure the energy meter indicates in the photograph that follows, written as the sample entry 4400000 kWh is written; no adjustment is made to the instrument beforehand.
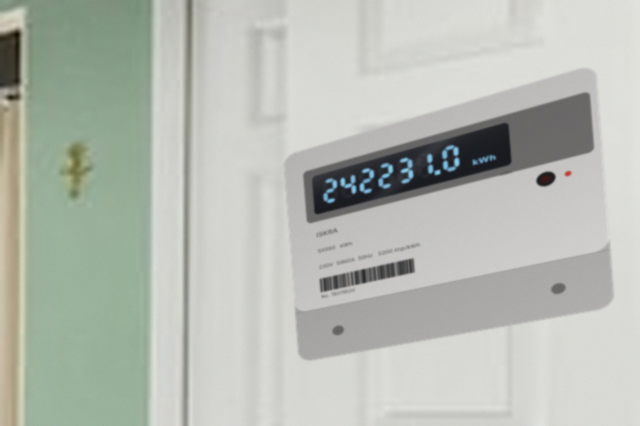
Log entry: 242231.0 kWh
